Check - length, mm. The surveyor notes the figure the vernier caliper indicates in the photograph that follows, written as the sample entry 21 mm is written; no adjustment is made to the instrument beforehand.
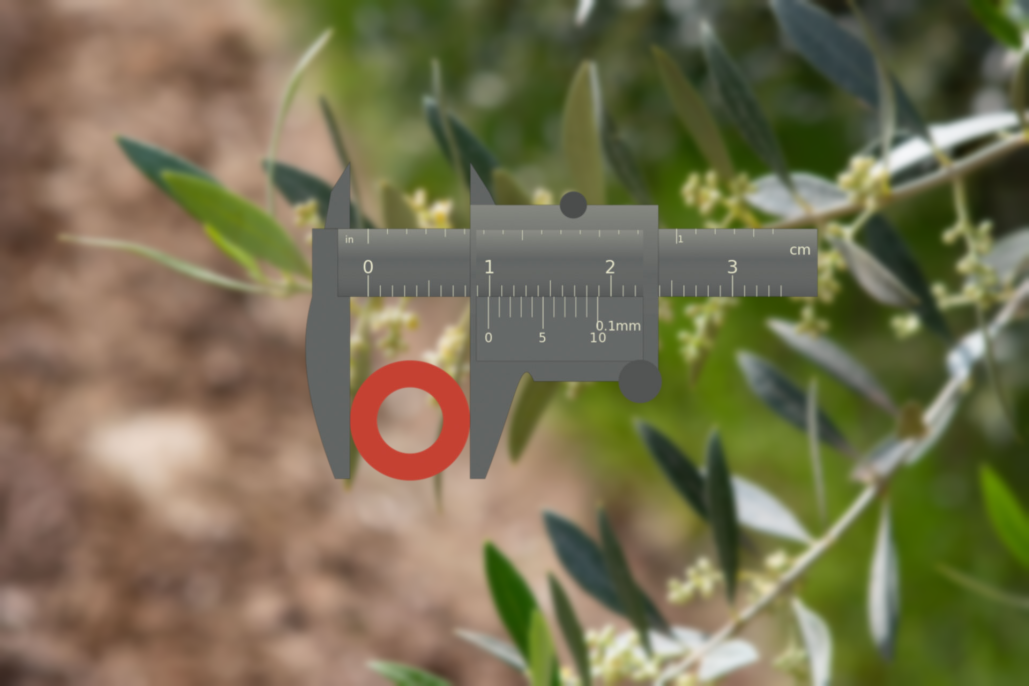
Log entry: 9.9 mm
